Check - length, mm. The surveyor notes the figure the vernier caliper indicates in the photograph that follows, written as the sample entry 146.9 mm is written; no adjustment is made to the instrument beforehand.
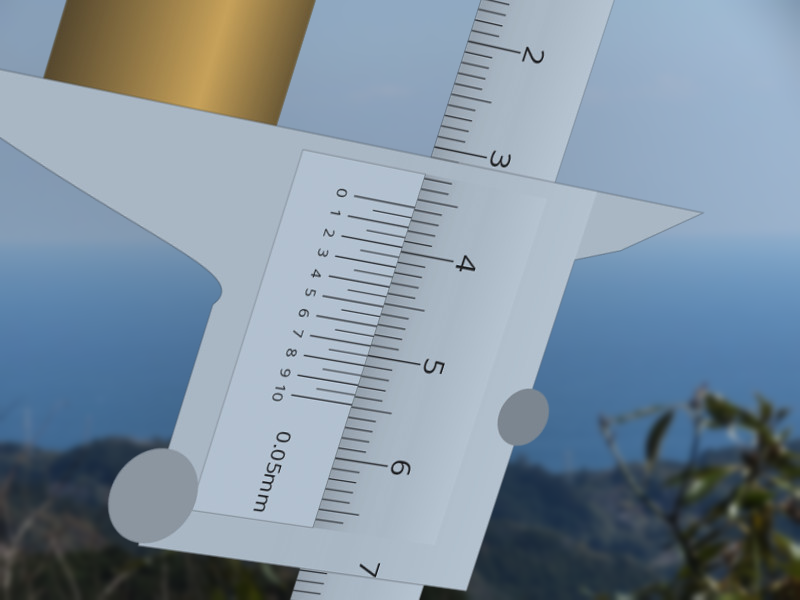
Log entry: 35.8 mm
